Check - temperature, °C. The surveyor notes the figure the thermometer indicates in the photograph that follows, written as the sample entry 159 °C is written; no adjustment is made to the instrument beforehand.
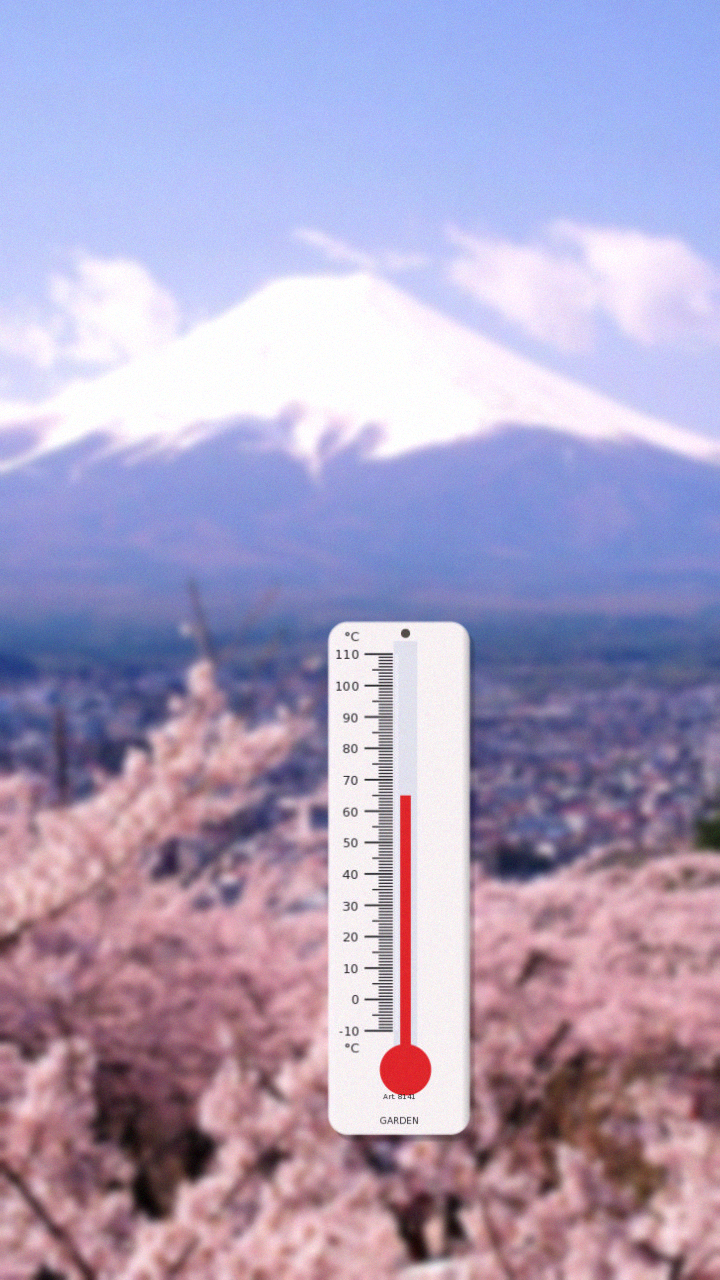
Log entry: 65 °C
